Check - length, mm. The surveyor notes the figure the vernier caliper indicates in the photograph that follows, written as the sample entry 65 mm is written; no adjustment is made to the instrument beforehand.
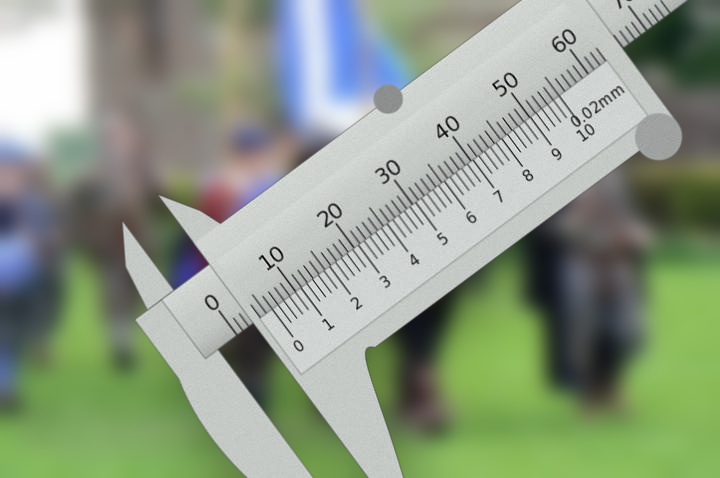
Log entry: 6.0 mm
